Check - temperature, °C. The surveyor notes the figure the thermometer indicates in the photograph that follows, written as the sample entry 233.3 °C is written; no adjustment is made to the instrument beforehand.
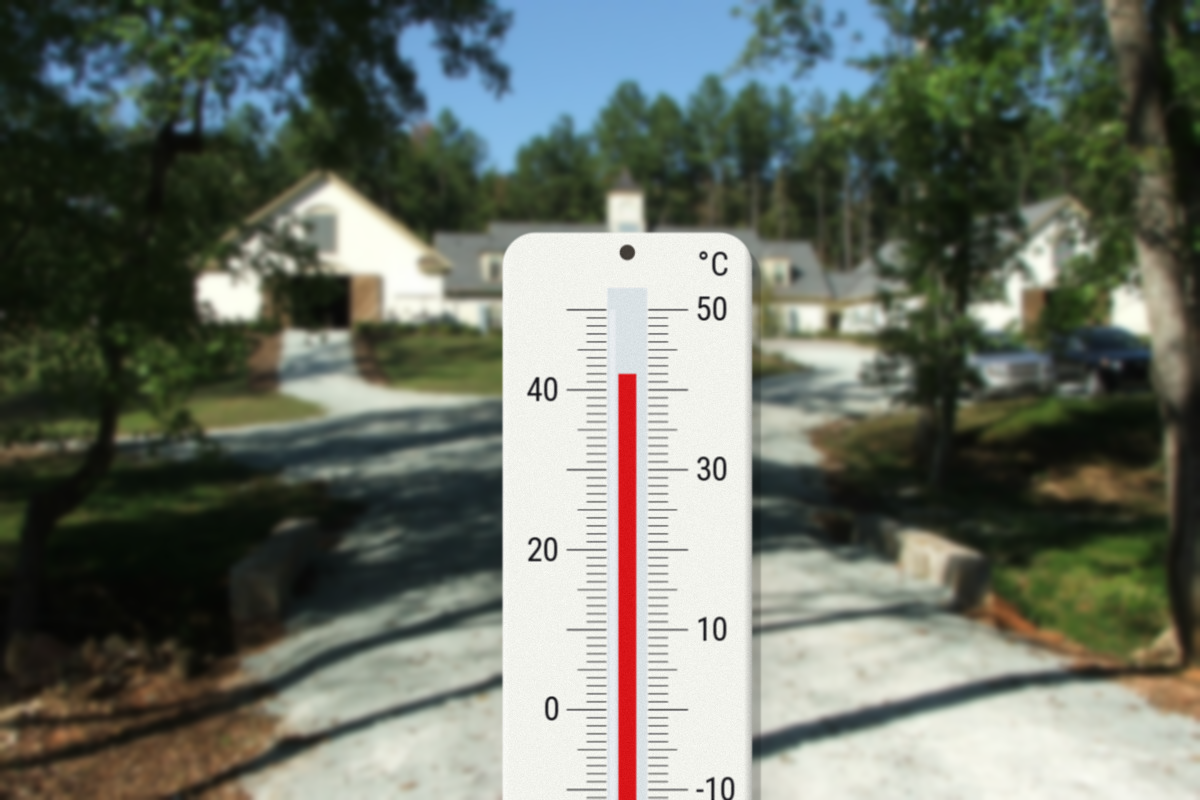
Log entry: 42 °C
